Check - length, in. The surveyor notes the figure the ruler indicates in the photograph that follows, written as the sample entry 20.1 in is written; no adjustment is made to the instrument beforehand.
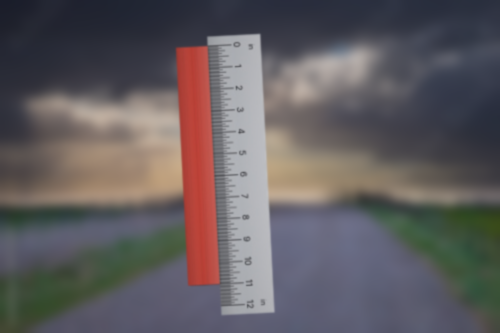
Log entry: 11 in
